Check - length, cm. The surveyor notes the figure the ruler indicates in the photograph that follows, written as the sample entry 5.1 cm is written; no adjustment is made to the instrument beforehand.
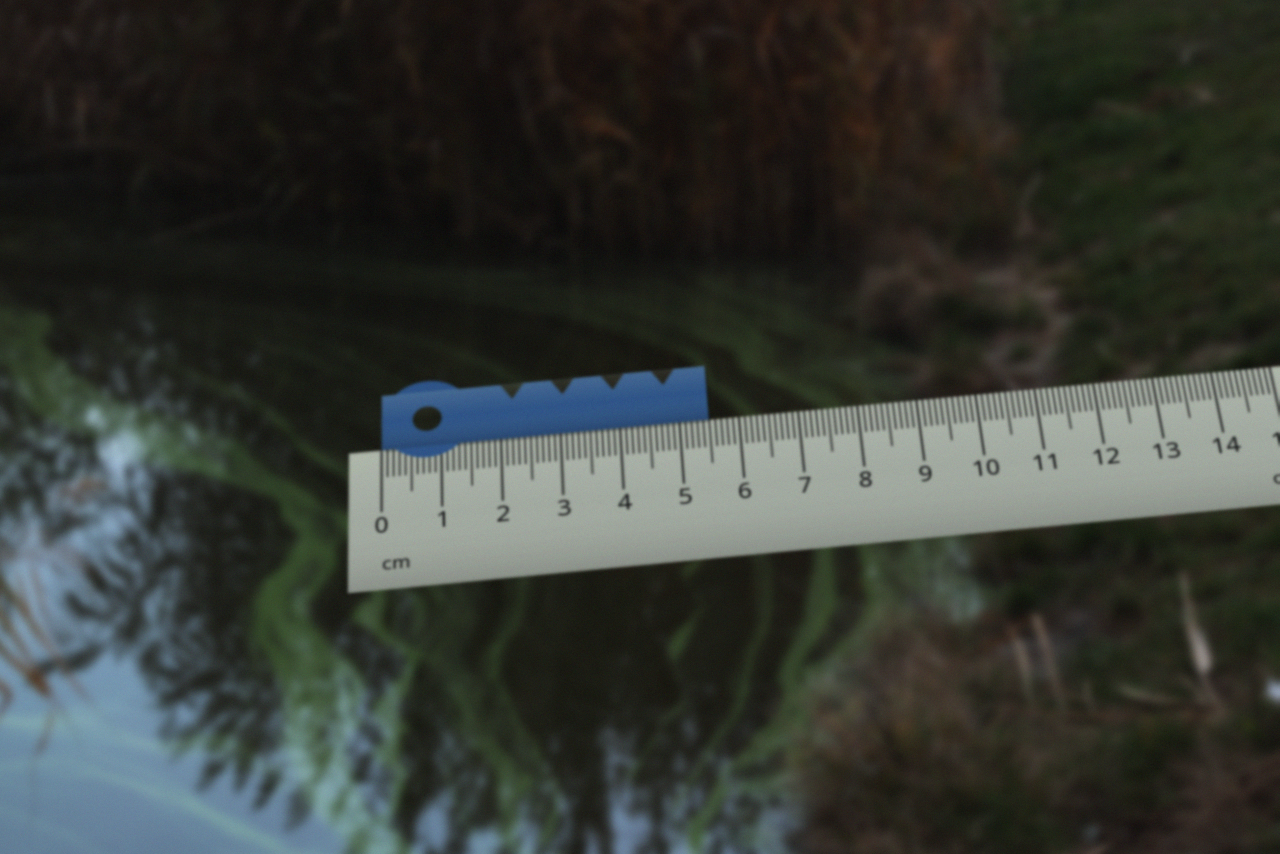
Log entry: 5.5 cm
